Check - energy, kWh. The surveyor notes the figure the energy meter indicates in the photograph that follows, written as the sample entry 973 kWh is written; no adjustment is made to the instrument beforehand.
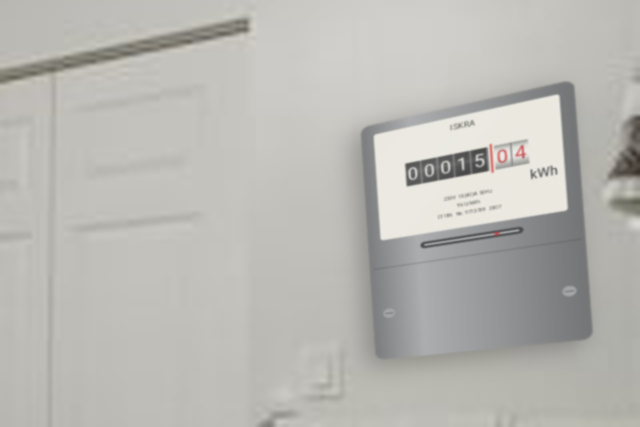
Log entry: 15.04 kWh
